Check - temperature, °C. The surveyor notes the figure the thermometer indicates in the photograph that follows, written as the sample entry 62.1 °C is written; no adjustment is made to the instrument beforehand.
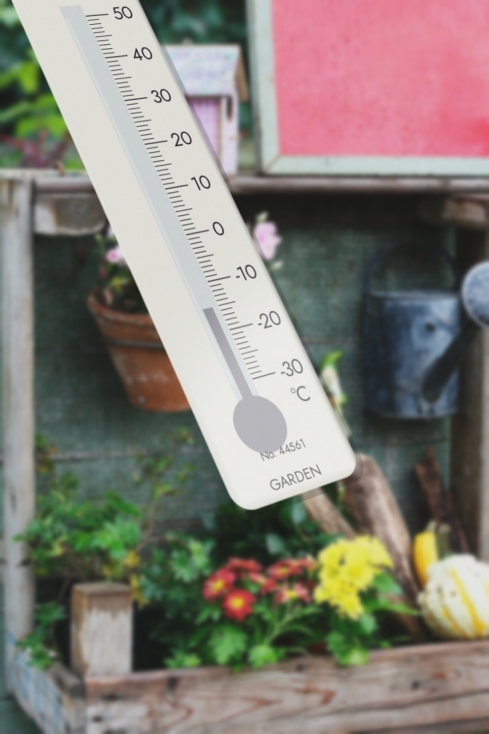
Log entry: -15 °C
